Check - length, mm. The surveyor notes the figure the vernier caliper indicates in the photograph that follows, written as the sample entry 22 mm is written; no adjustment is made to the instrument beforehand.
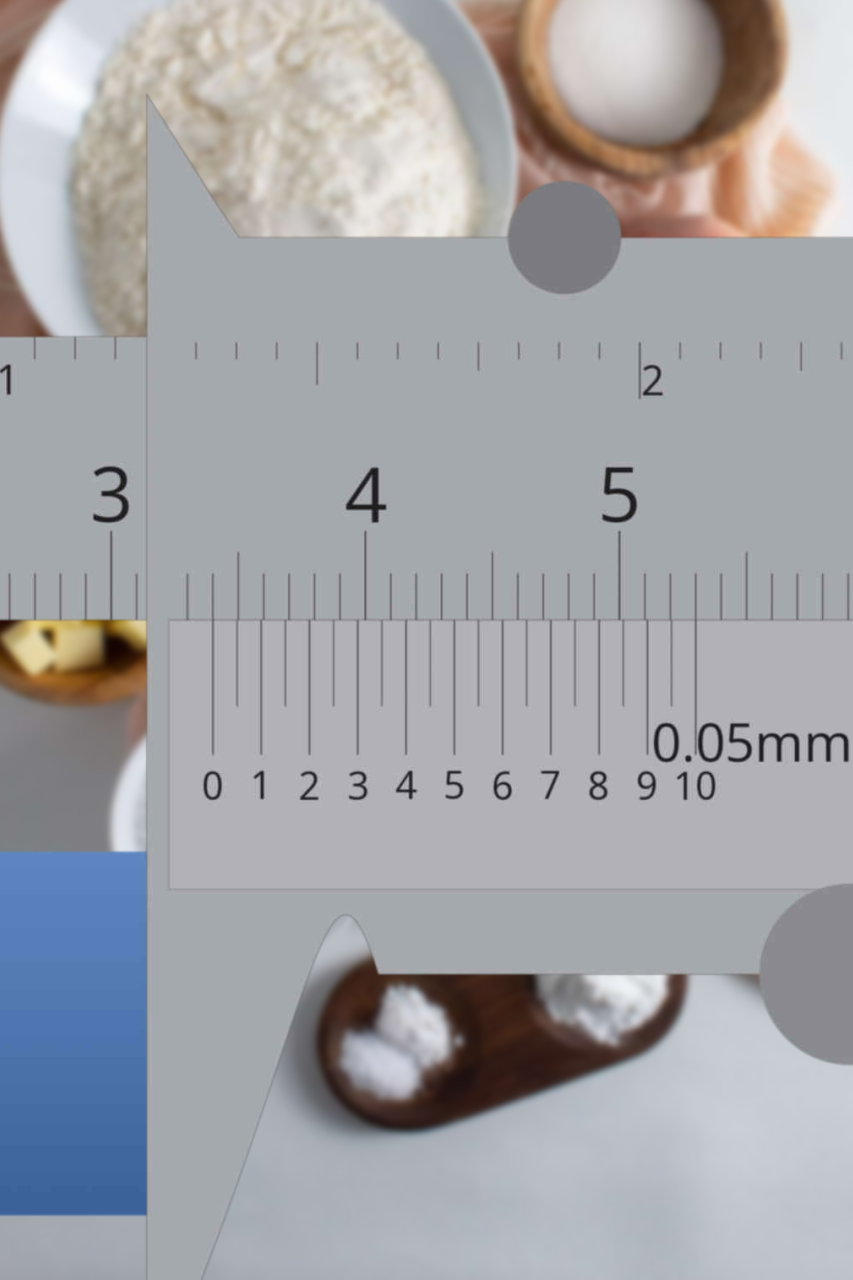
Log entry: 34.0 mm
